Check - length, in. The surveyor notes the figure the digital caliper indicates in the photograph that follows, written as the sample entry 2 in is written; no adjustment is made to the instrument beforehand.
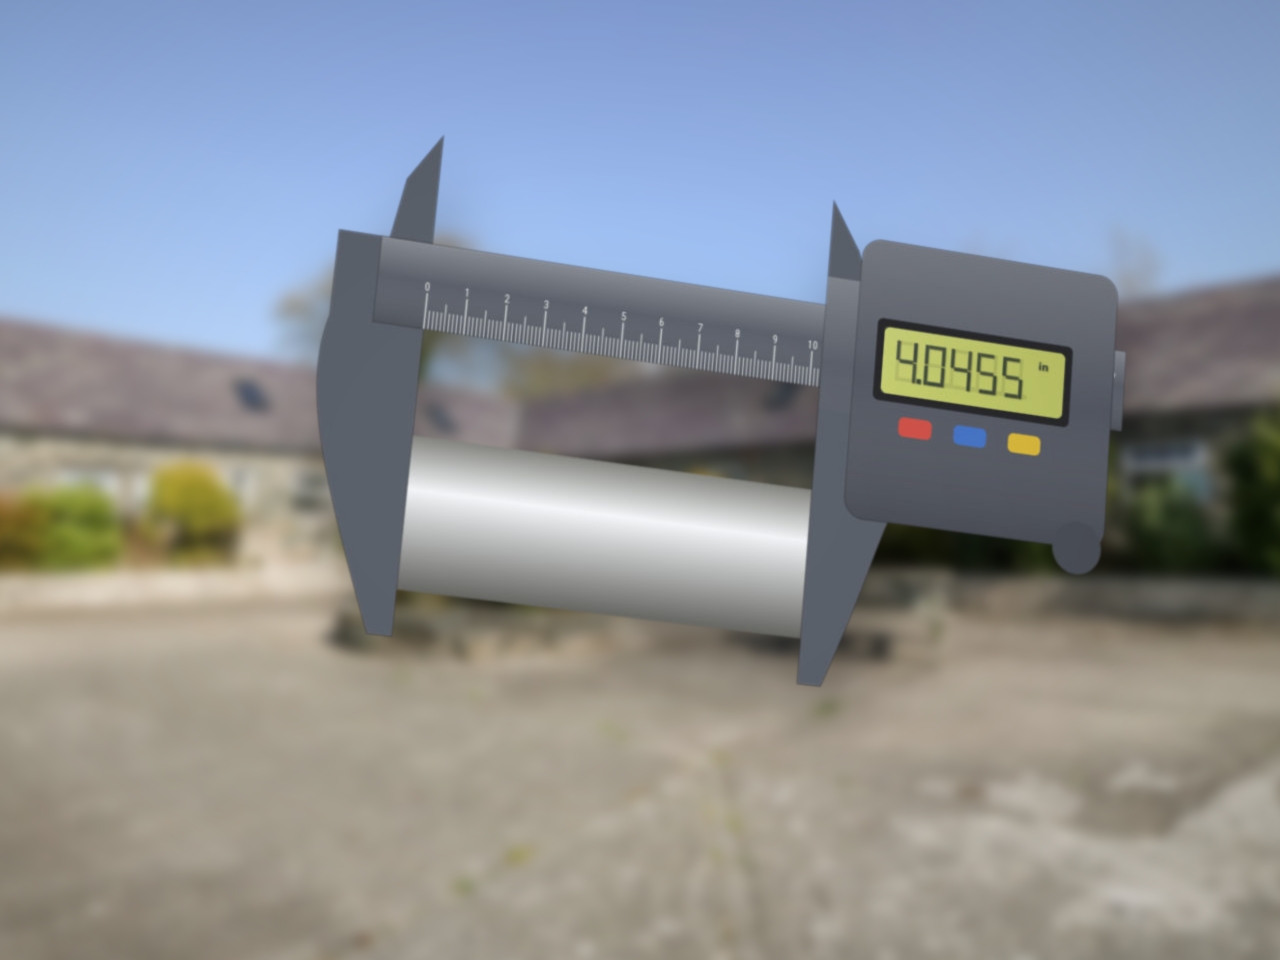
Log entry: 4.0455 in
